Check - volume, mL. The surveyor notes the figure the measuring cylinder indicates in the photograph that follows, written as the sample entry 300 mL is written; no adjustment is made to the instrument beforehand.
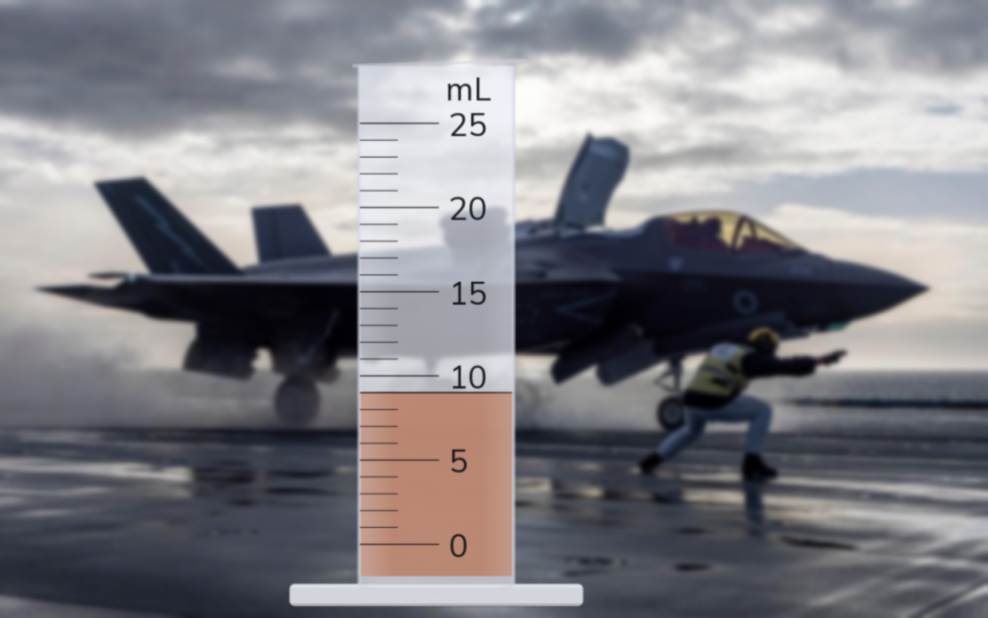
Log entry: 9 mL
